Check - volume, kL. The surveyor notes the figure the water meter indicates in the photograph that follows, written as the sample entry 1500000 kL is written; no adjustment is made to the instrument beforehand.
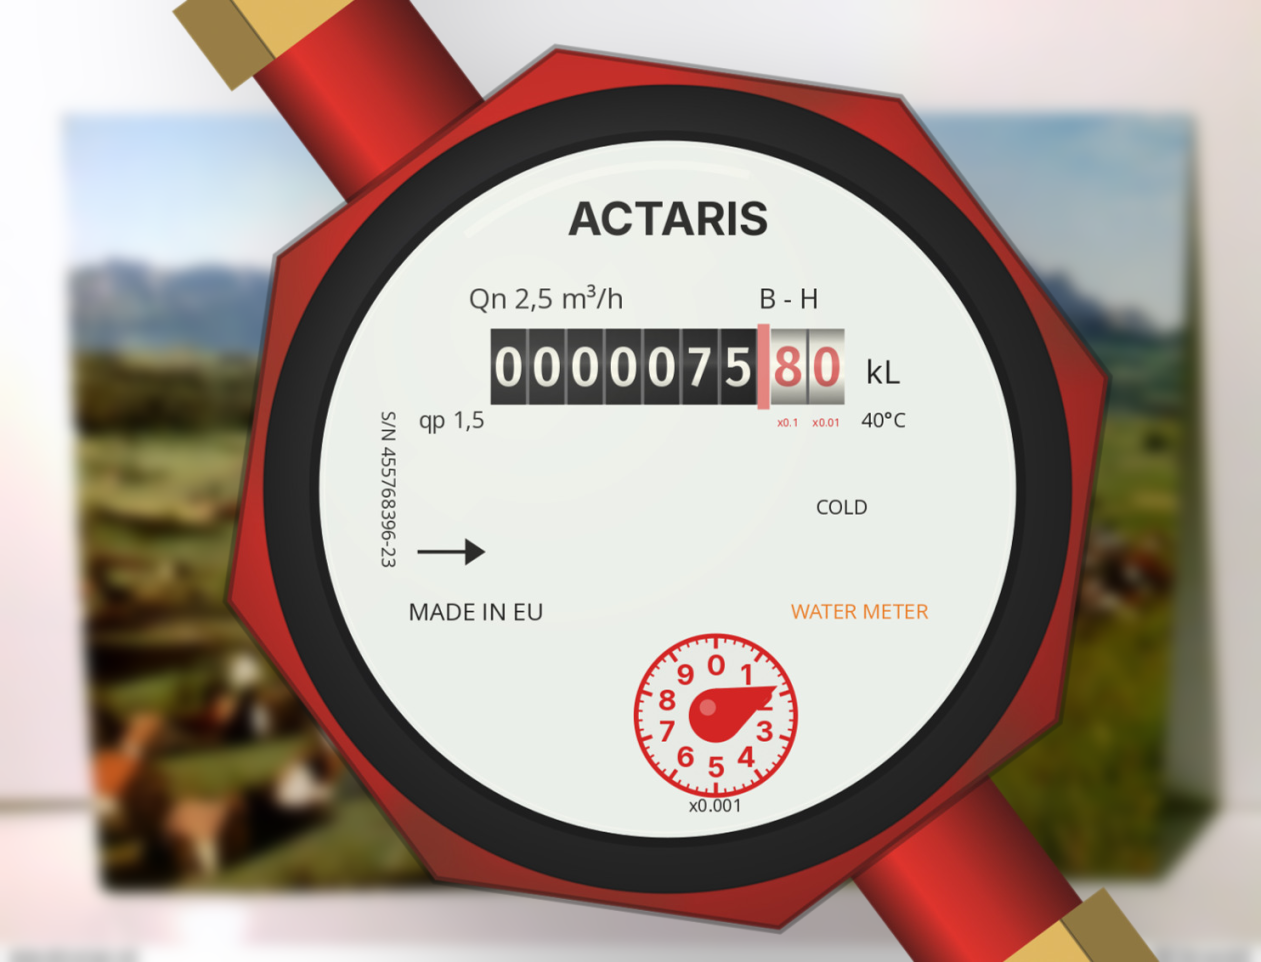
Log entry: 75.801 kL
